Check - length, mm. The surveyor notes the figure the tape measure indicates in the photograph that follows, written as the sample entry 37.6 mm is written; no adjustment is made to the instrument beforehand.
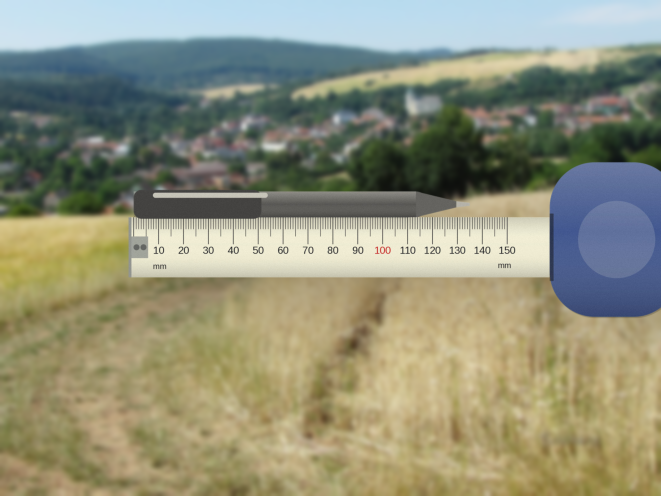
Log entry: 135 mm
